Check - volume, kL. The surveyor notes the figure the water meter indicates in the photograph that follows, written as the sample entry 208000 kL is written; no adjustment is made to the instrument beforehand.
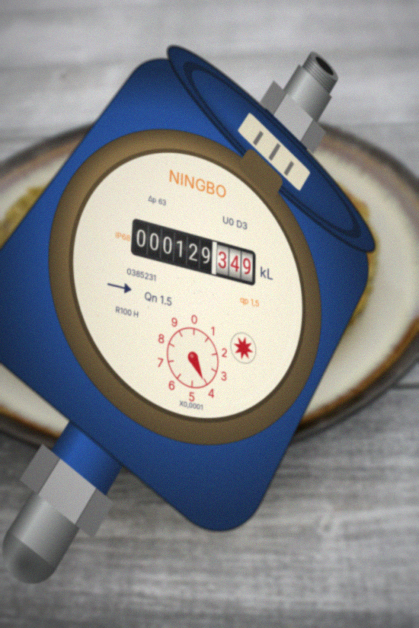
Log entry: 129.3494 kL
